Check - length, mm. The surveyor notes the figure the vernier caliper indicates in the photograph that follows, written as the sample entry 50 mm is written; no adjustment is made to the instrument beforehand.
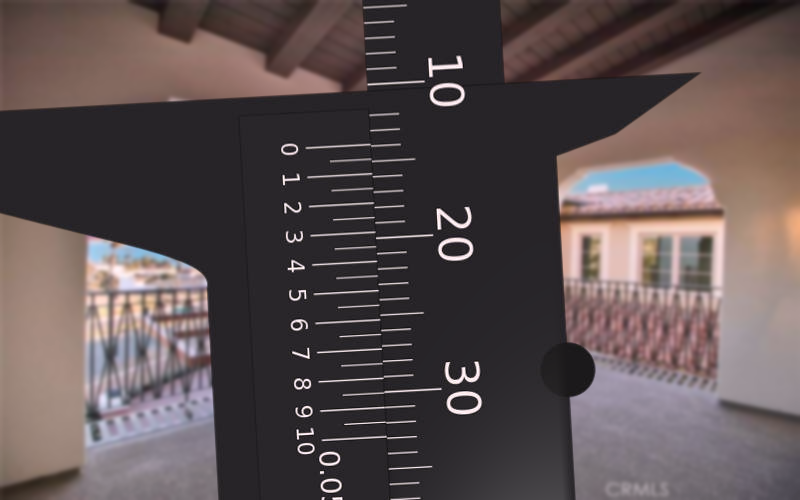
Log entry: 13.9 mm
